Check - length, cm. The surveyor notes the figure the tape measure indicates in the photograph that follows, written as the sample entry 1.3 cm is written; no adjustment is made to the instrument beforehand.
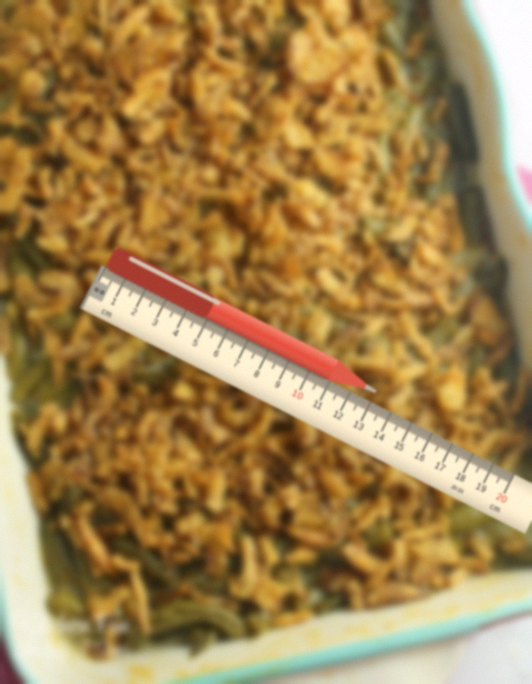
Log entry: 13 cm
